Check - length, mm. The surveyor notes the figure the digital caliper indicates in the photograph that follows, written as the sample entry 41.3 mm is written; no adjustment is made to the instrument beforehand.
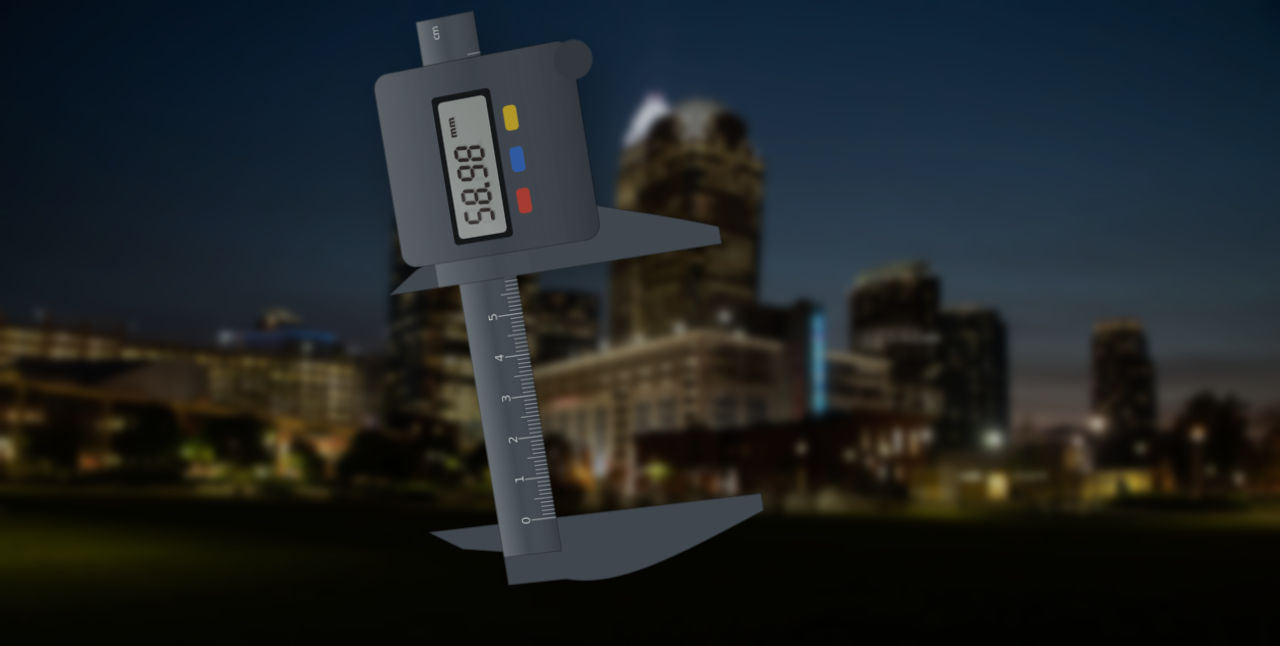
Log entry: 58.98 mm
